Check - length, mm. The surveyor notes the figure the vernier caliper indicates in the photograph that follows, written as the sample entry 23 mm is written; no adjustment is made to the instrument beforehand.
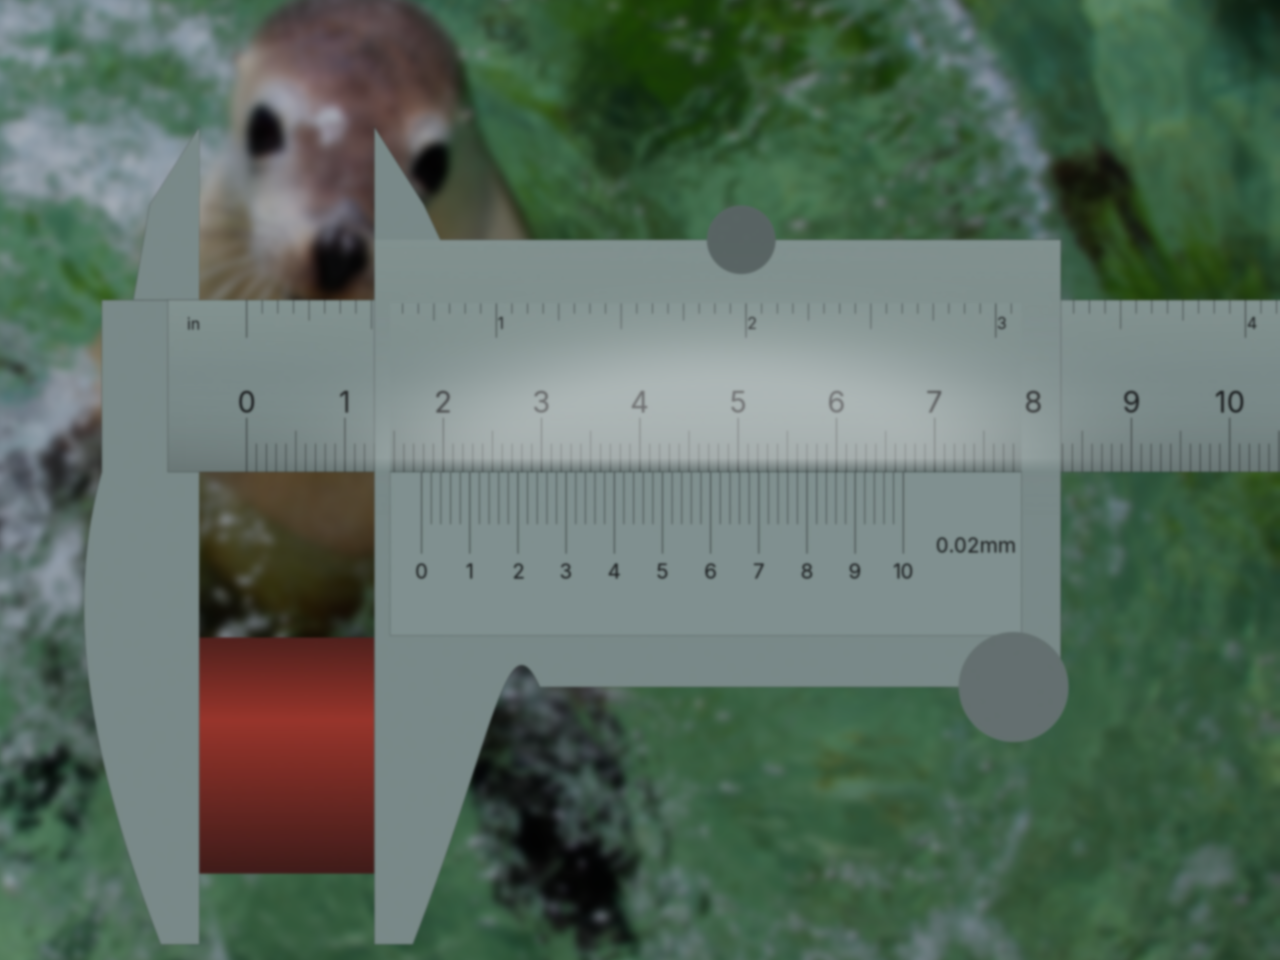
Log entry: 17.8 mm
